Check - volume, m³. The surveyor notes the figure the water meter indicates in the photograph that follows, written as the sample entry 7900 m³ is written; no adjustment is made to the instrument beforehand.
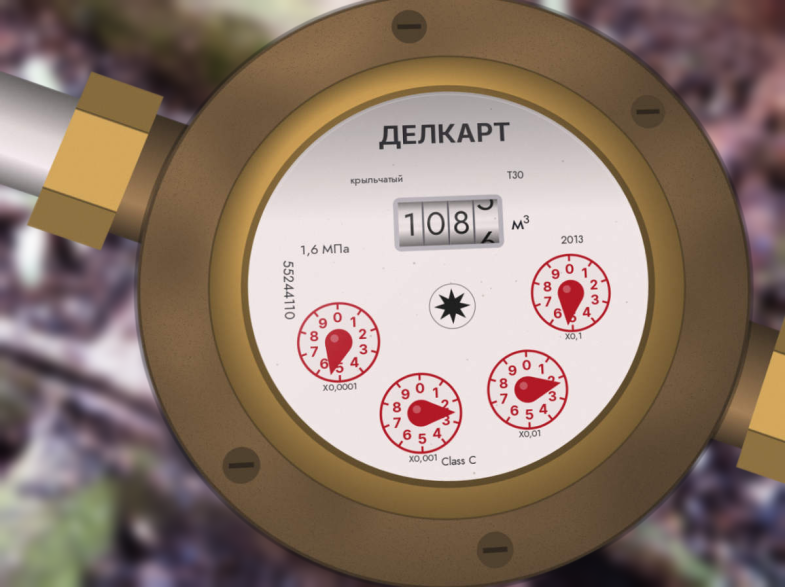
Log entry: 1085.5225 m³
